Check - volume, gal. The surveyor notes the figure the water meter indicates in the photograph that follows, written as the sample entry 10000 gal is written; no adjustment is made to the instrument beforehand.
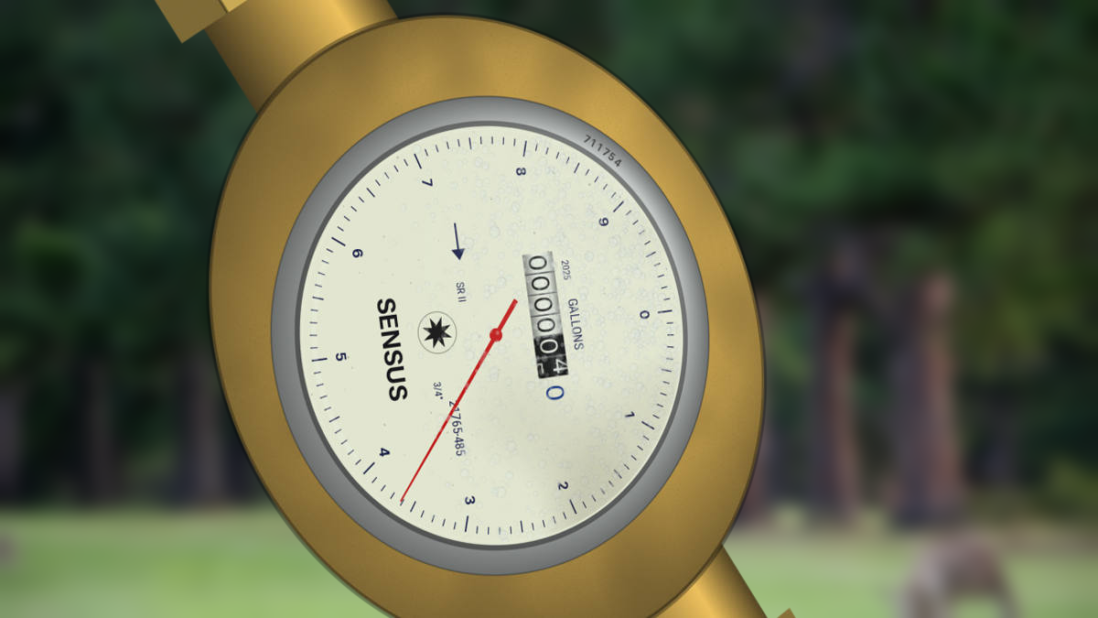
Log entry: 43.6 gal
